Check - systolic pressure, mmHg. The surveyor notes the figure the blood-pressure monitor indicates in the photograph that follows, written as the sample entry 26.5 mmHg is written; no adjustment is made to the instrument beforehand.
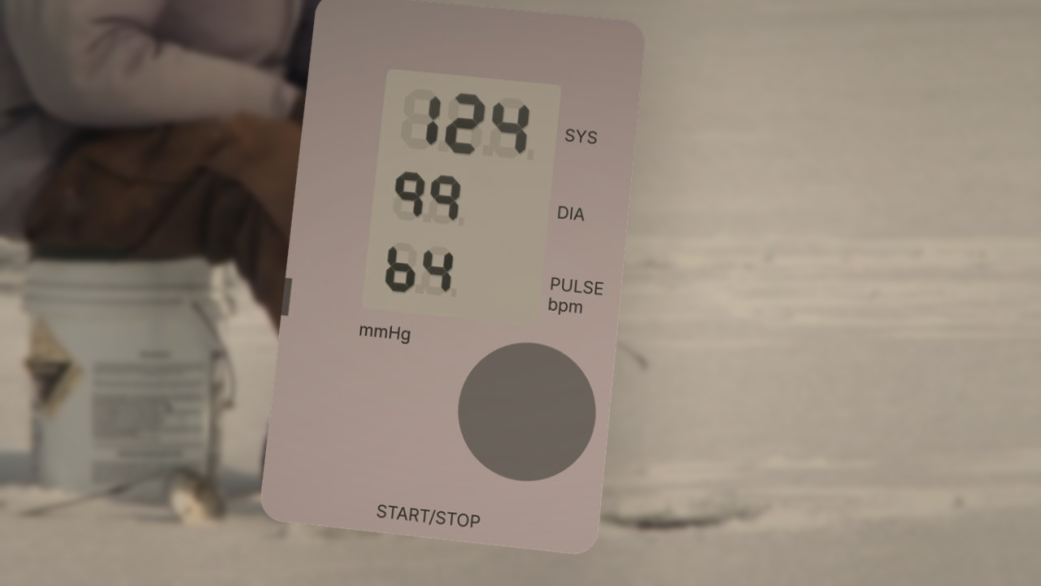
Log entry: 124 mmHg
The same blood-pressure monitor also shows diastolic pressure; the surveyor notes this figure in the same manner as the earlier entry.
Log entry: 99 mmHg
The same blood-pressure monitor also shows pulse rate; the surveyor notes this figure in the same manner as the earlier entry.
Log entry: 64 bpm
